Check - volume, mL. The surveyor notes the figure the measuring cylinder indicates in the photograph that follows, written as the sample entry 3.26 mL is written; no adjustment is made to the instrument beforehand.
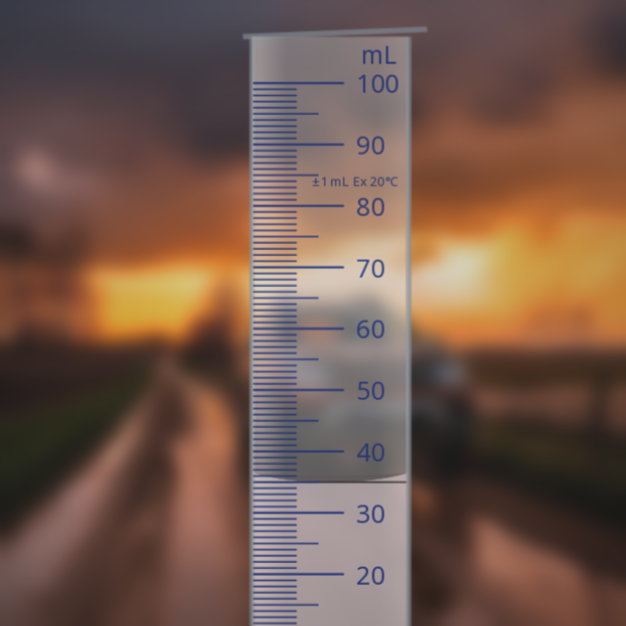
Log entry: 35 mL
